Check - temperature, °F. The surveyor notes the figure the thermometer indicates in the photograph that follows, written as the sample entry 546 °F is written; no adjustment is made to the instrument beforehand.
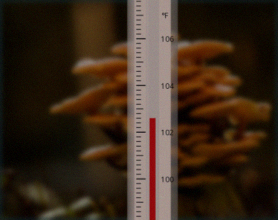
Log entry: 102.6 °F
